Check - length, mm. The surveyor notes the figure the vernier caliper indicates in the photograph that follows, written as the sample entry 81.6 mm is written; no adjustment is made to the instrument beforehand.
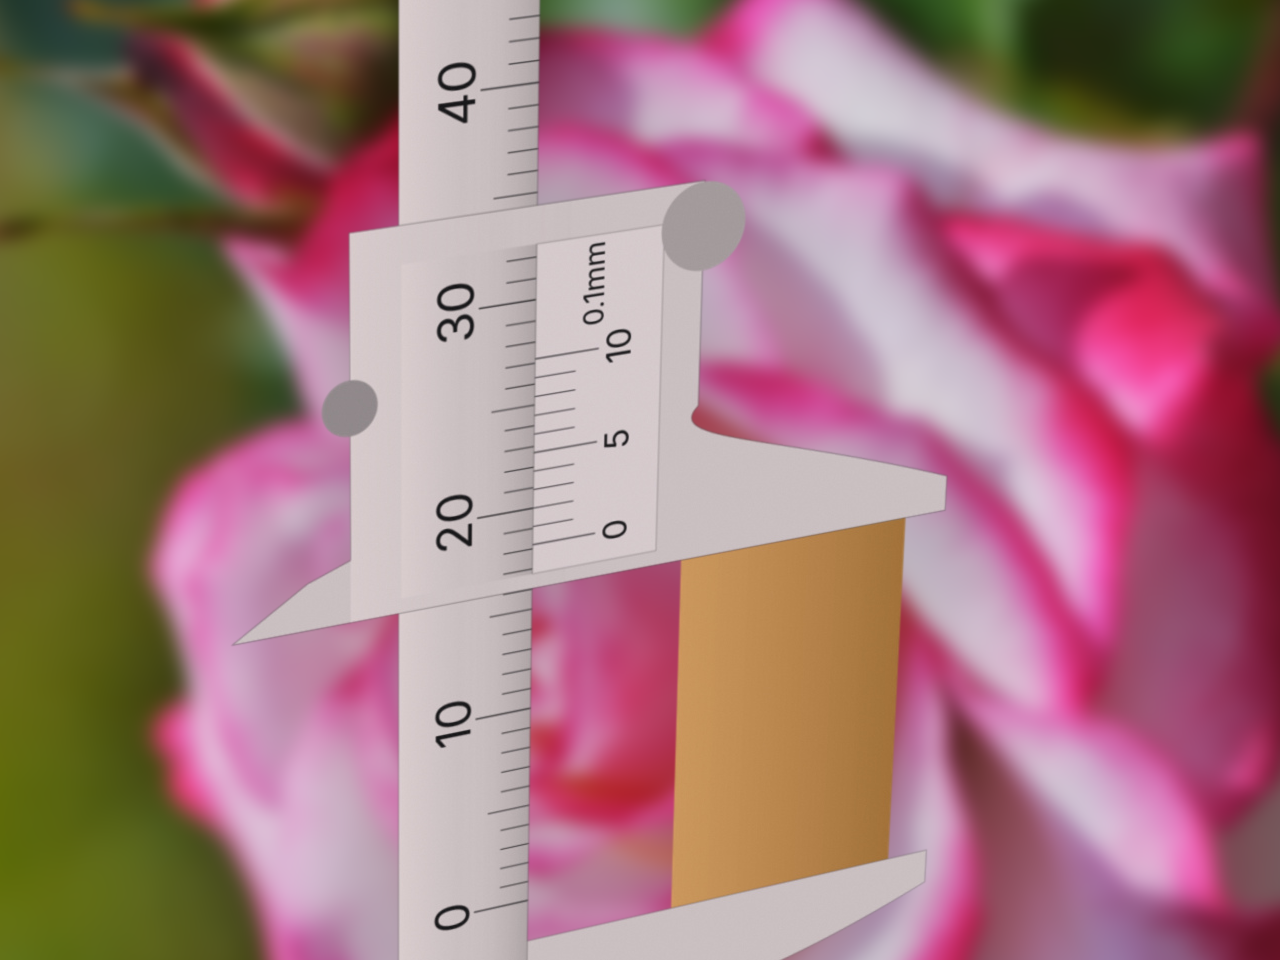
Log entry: 18.2 mm
